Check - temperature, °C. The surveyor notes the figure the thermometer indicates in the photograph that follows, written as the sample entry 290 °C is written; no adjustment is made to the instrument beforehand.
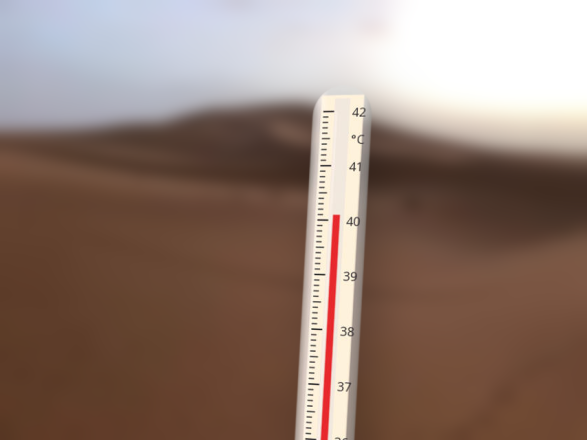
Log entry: 40.1 °C
